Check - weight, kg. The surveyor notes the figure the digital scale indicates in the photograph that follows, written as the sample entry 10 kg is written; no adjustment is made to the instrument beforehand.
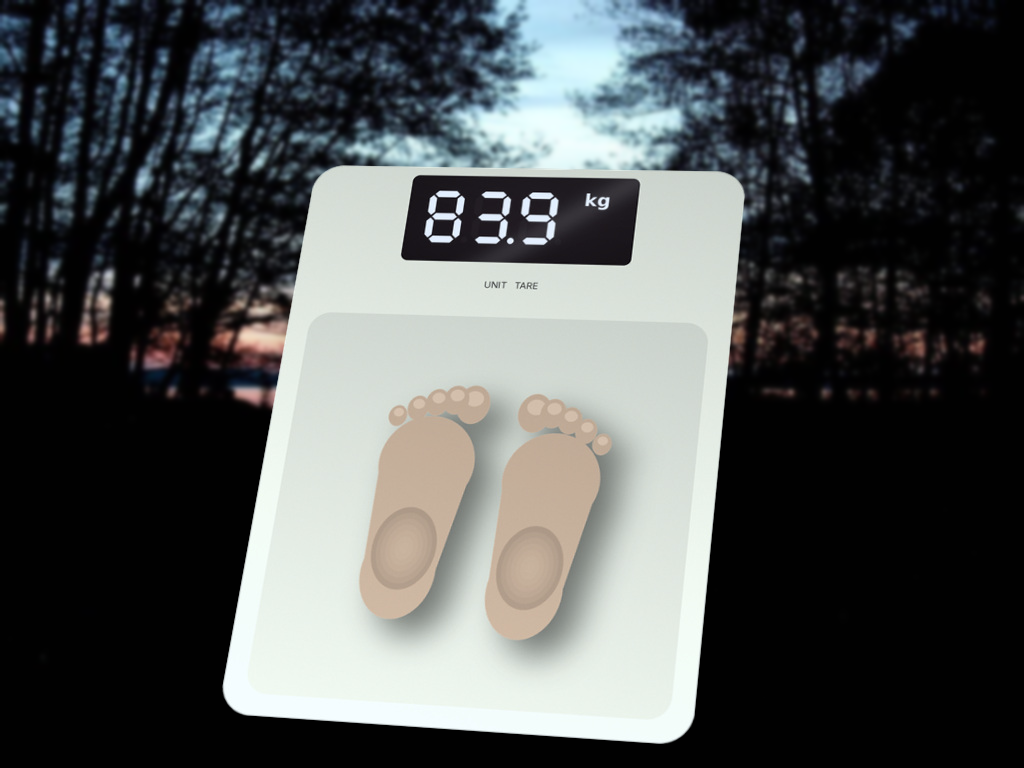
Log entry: 83.9 kg
